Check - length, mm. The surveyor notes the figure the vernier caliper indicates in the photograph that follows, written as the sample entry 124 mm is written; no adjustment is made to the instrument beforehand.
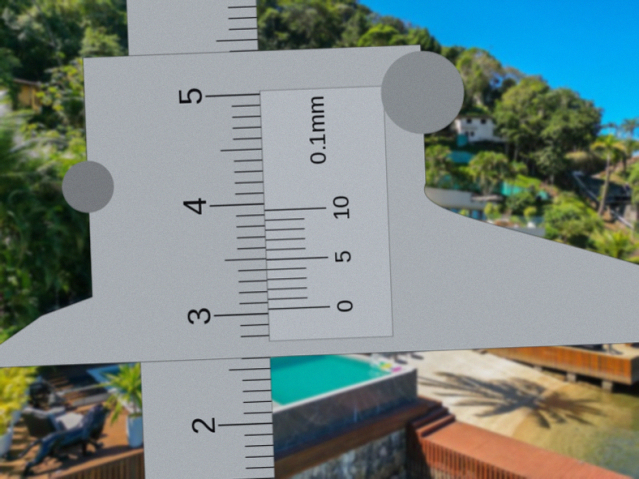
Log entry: 30.4 mm
